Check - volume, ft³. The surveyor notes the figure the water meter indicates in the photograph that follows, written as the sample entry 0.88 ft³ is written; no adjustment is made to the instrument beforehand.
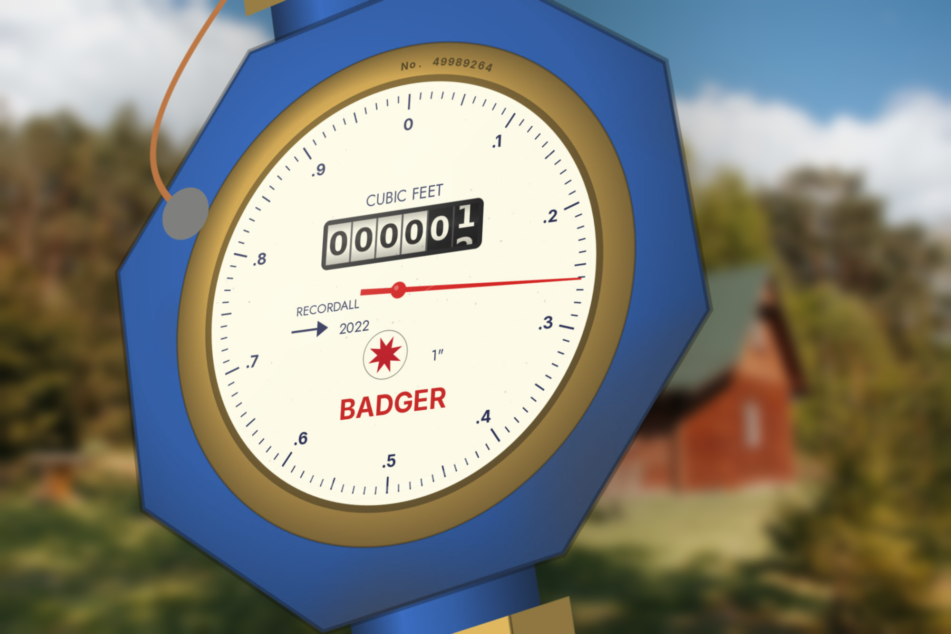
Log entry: 1.26 ft³
